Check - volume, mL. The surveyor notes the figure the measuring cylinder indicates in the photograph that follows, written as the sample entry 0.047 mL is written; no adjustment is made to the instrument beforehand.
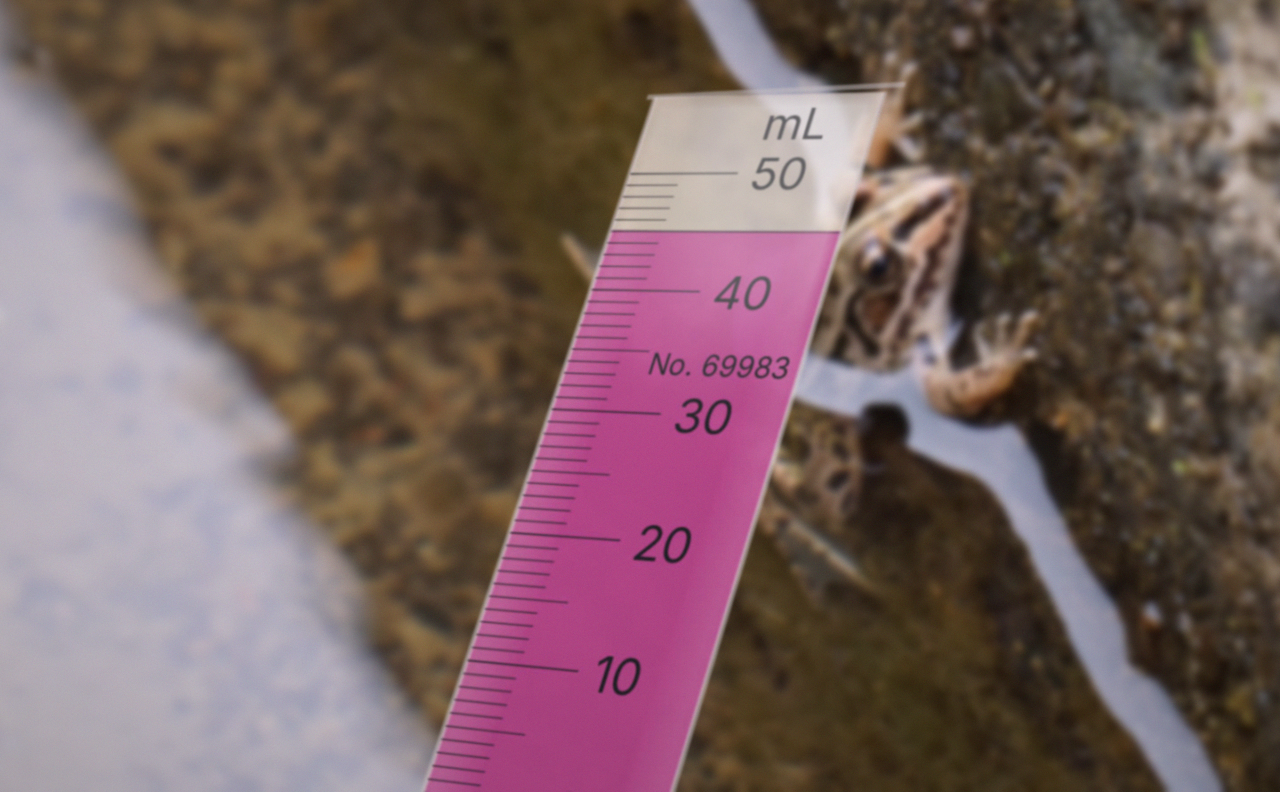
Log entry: 45 mL
